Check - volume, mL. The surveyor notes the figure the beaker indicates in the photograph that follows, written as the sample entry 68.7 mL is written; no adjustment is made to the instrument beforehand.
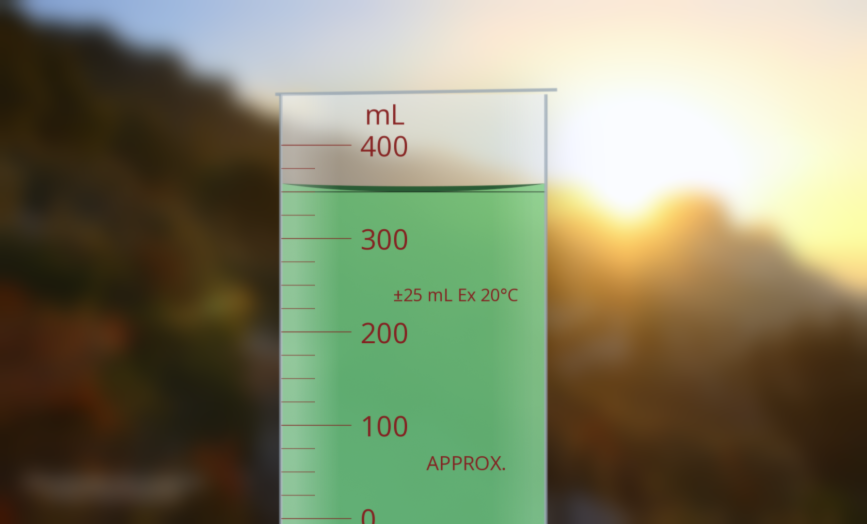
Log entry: 350 mL
